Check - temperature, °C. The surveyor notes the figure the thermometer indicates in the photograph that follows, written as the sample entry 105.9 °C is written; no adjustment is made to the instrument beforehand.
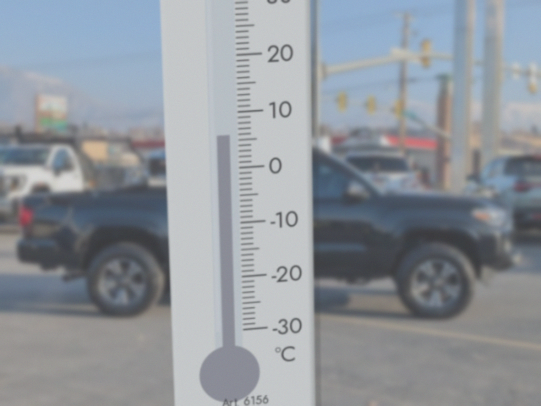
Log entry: 6 °C
